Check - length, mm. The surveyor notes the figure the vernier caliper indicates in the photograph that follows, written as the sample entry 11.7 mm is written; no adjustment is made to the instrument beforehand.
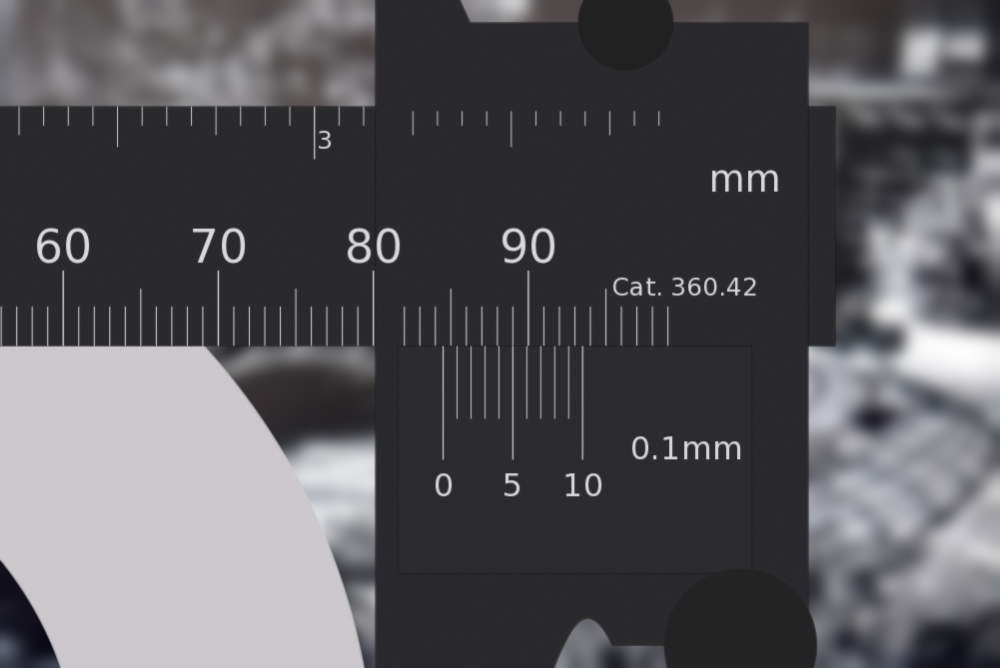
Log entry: 84.5 mm
